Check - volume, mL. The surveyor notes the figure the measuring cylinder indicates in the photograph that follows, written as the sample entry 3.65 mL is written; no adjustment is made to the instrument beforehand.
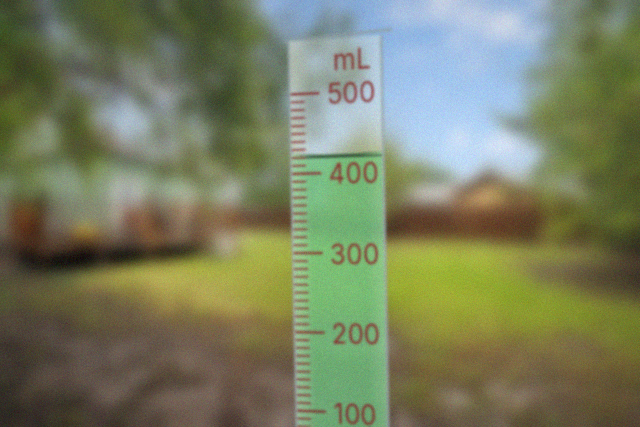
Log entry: 420 mL
